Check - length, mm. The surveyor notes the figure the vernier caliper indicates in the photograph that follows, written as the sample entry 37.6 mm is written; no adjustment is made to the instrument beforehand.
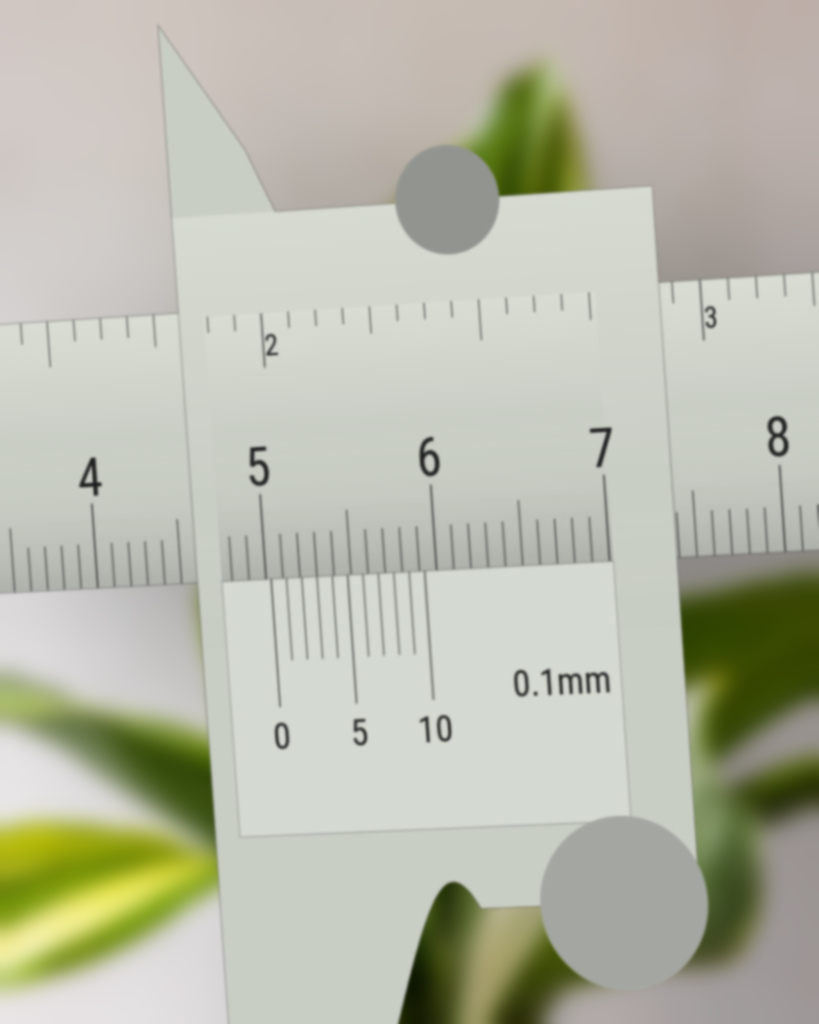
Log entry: 50.3 mm
